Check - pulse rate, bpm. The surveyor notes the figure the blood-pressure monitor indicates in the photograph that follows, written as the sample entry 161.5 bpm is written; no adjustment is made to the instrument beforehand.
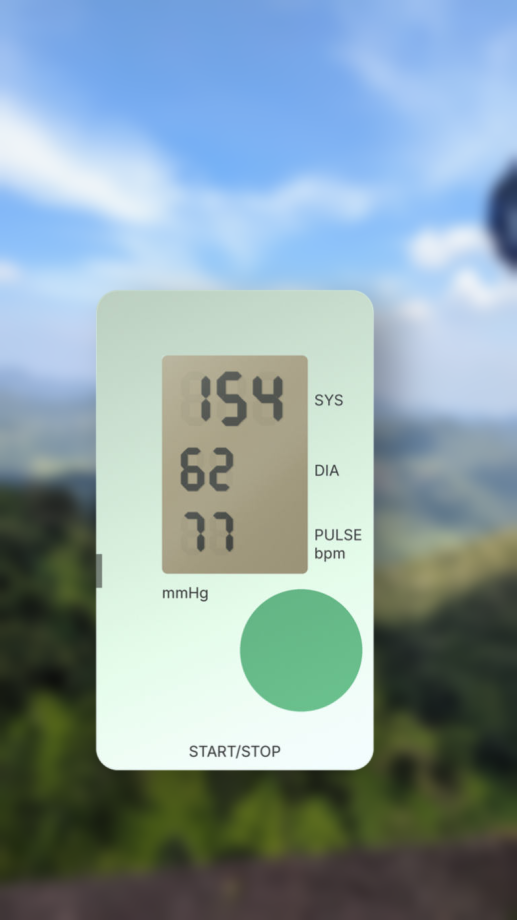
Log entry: 77 bpm
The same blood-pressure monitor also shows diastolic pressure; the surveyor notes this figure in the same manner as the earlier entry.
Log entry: 62 mmHg
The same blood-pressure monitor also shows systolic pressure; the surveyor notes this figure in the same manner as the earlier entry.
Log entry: 154 mmHg
